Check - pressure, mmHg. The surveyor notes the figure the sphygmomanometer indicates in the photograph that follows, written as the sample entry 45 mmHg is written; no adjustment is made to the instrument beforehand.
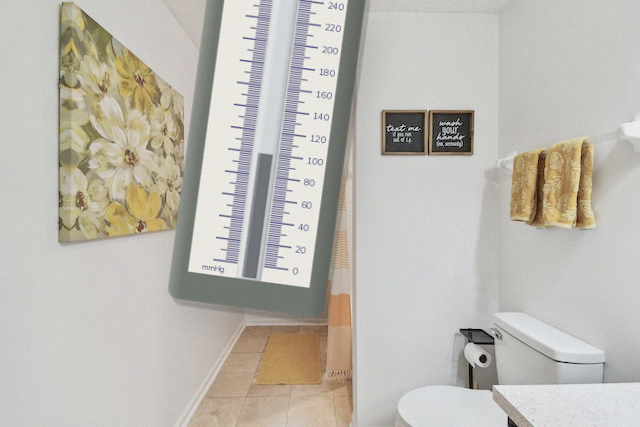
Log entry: 100 mmHg
